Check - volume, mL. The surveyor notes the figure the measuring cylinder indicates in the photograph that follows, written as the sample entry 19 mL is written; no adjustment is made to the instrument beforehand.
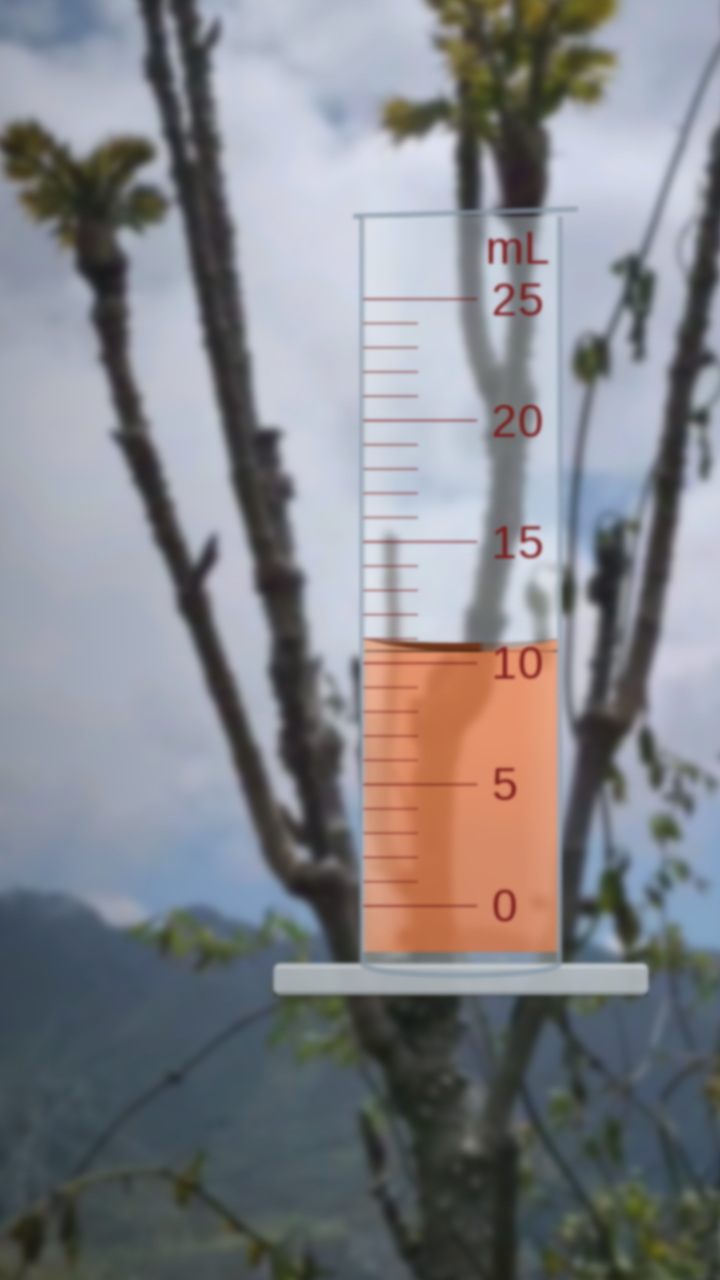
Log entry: 10.5 mL
